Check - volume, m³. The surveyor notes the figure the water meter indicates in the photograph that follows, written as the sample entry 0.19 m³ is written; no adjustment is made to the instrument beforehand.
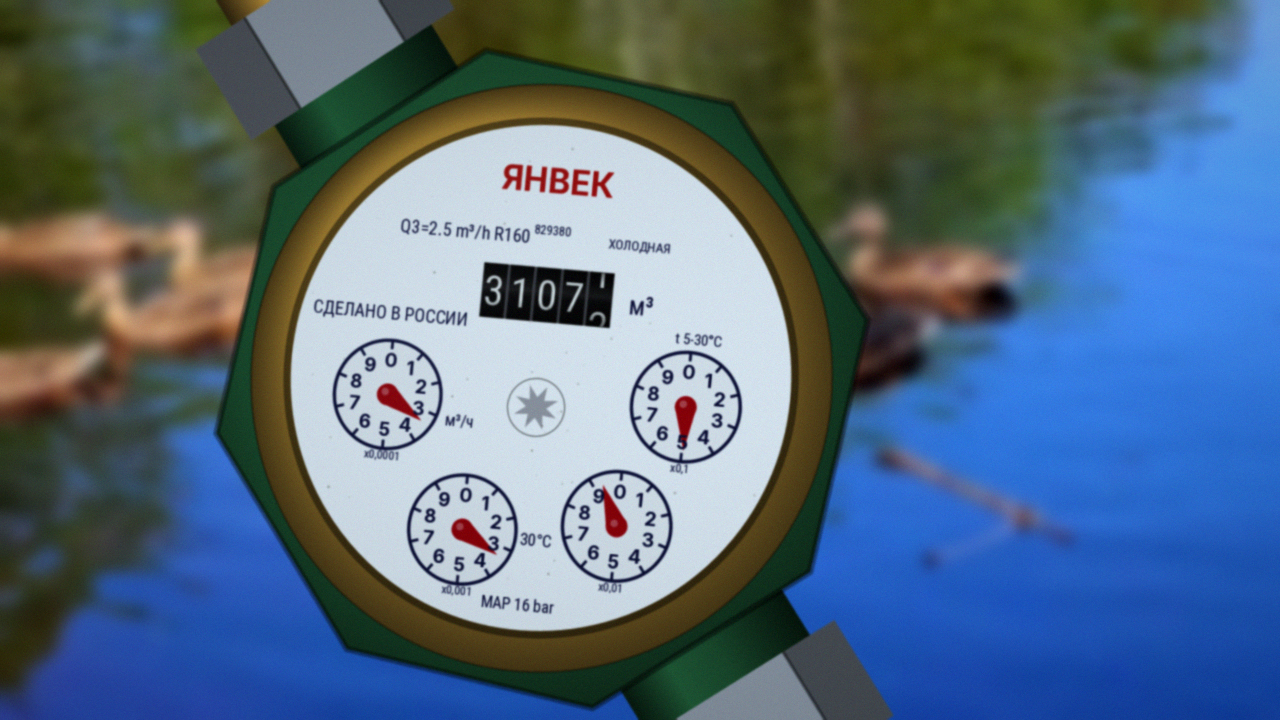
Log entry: 31071.4933 m³
